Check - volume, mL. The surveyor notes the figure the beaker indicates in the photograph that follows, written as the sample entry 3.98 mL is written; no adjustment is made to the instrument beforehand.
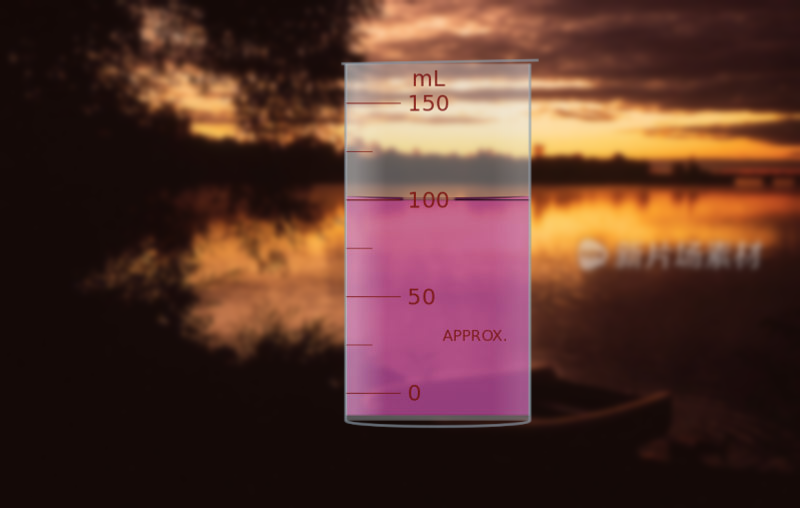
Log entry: 100 mL
